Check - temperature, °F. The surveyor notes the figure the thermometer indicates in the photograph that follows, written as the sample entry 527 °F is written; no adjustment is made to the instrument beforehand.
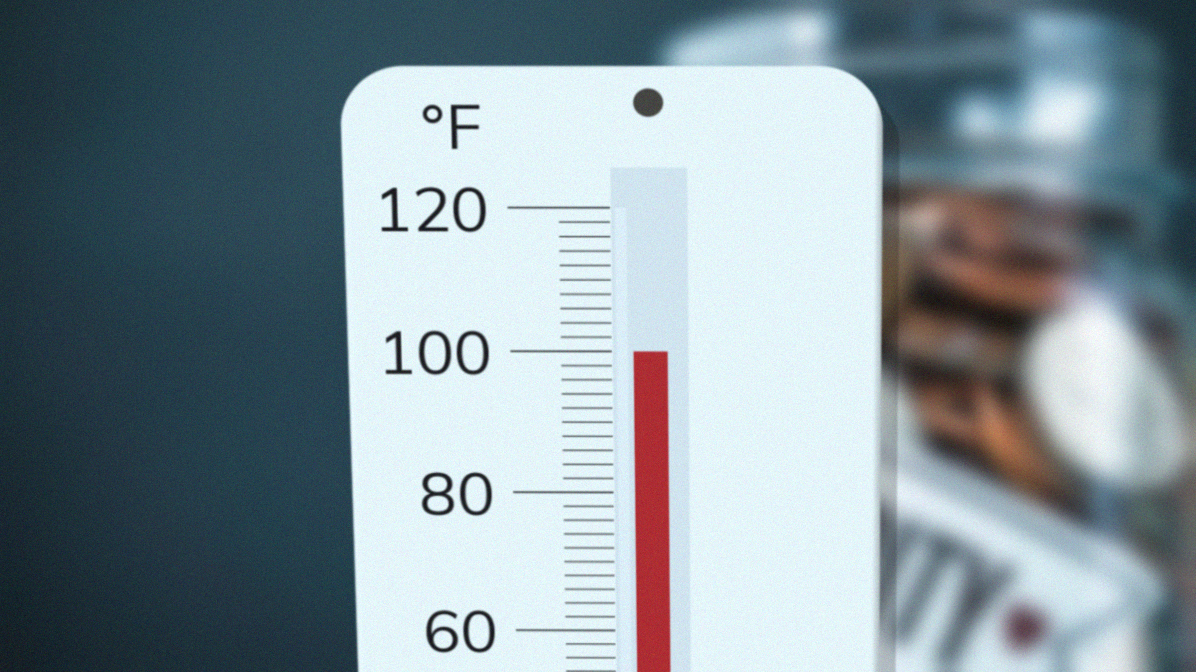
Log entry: 100 °F
